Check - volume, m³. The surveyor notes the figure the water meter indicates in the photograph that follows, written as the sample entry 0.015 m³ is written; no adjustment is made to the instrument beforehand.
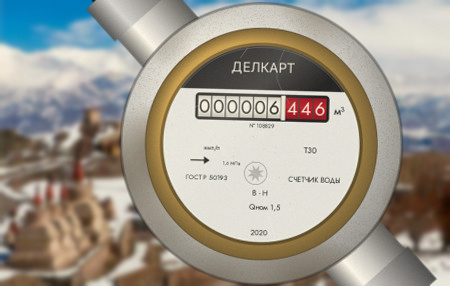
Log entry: 6.446 m³
